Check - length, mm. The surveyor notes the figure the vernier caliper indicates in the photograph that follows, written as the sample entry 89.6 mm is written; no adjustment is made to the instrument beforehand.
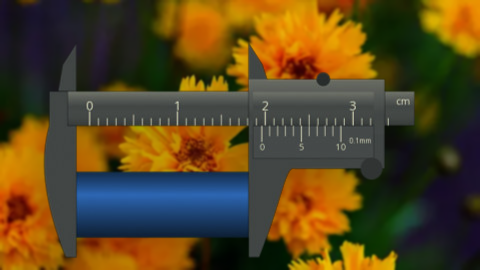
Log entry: 19.6 mm
